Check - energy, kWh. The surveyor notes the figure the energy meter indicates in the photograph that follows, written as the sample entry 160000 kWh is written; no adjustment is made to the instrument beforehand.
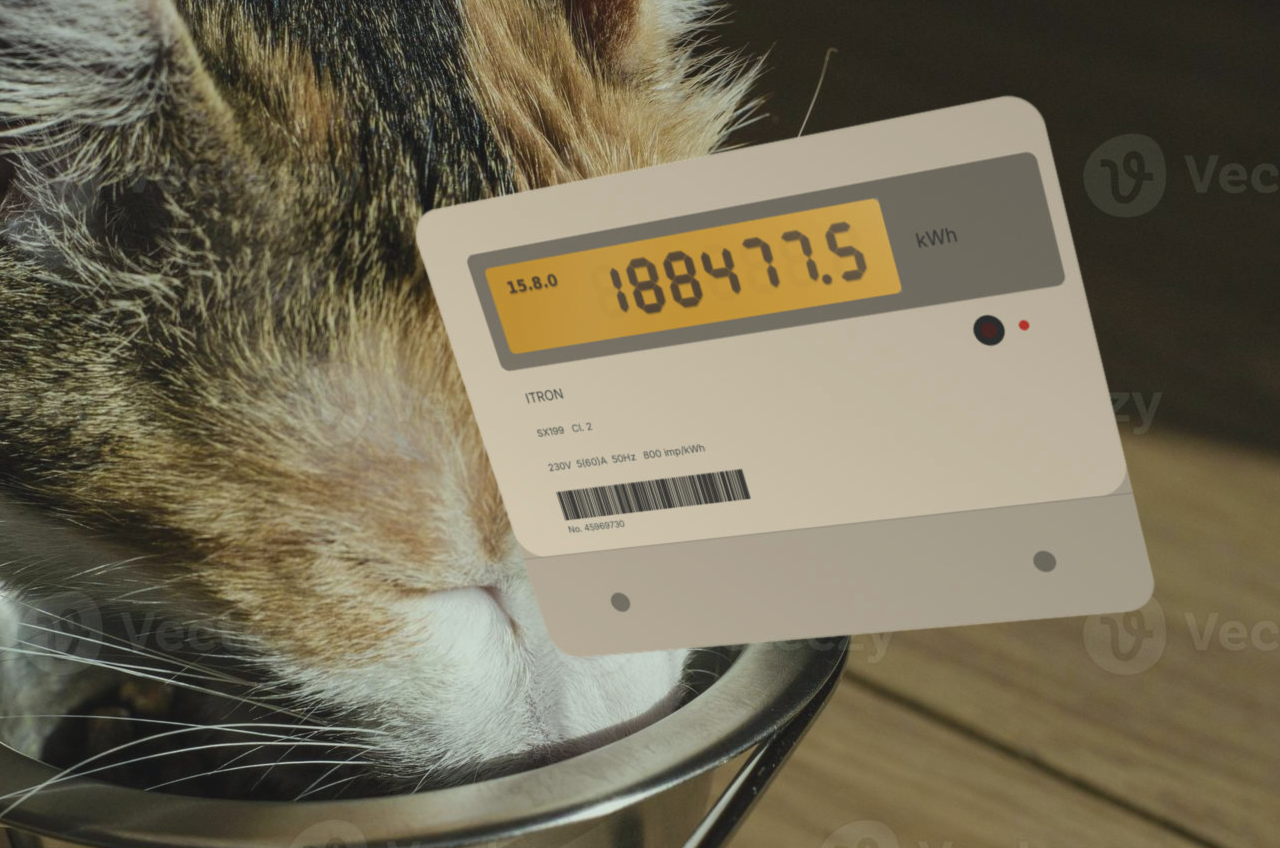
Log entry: 188477.5 kWh
